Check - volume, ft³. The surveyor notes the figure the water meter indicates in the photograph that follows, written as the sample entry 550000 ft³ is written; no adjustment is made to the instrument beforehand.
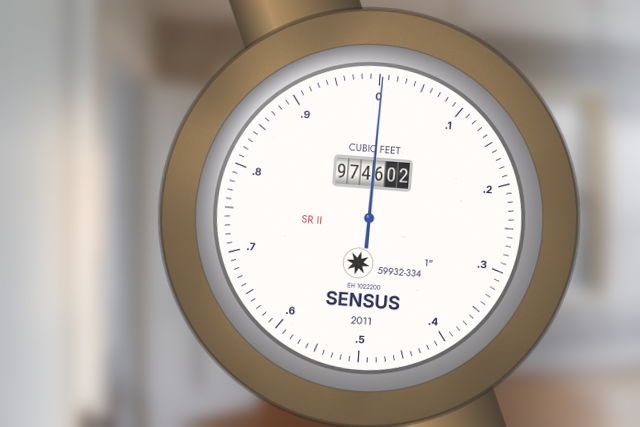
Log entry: 974602.00 ft³
